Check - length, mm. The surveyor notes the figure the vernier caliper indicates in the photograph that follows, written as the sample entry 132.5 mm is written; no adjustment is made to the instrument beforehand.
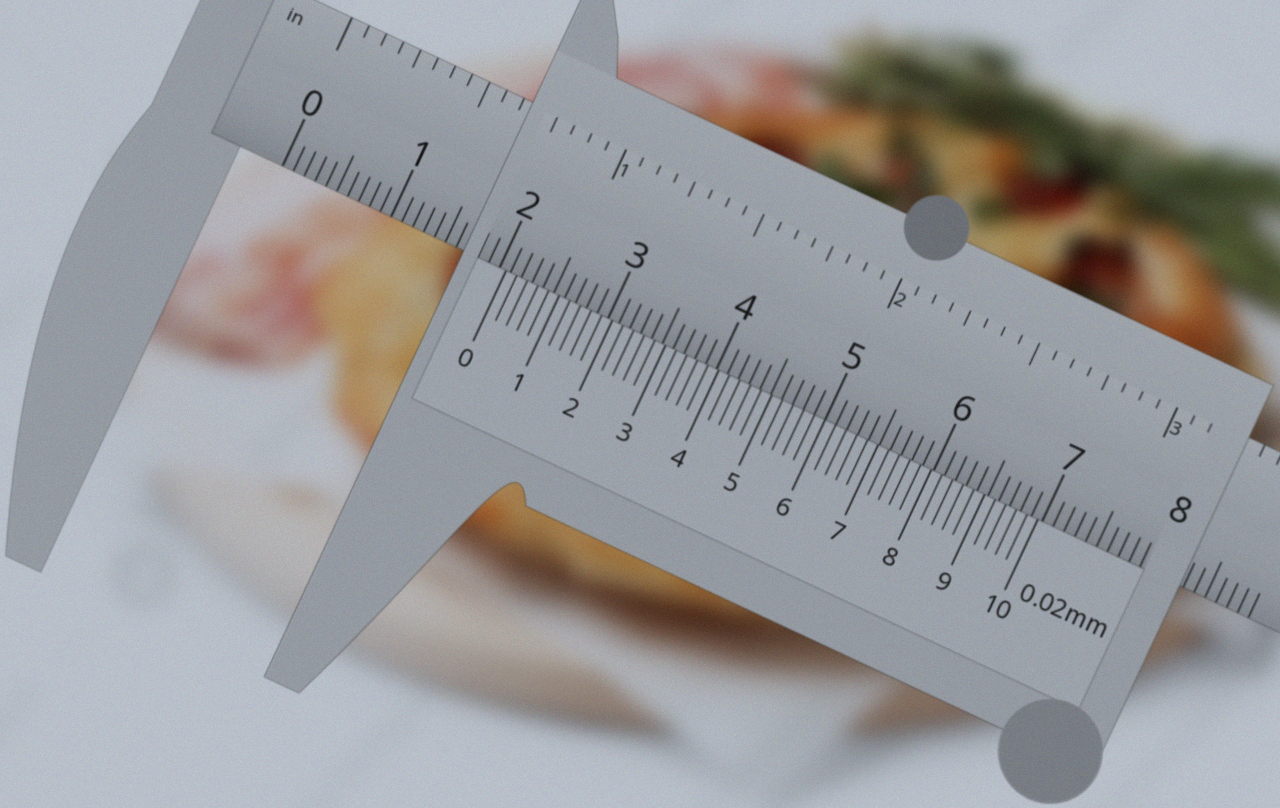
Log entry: 20.6 mm
